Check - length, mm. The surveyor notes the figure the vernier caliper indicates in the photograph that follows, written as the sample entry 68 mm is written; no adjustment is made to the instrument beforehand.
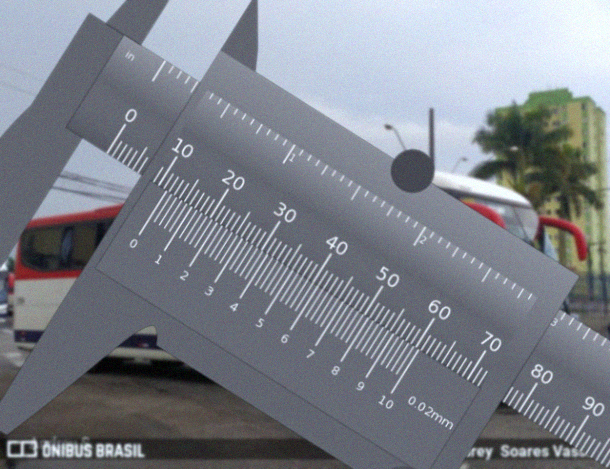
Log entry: 11.6 mm
